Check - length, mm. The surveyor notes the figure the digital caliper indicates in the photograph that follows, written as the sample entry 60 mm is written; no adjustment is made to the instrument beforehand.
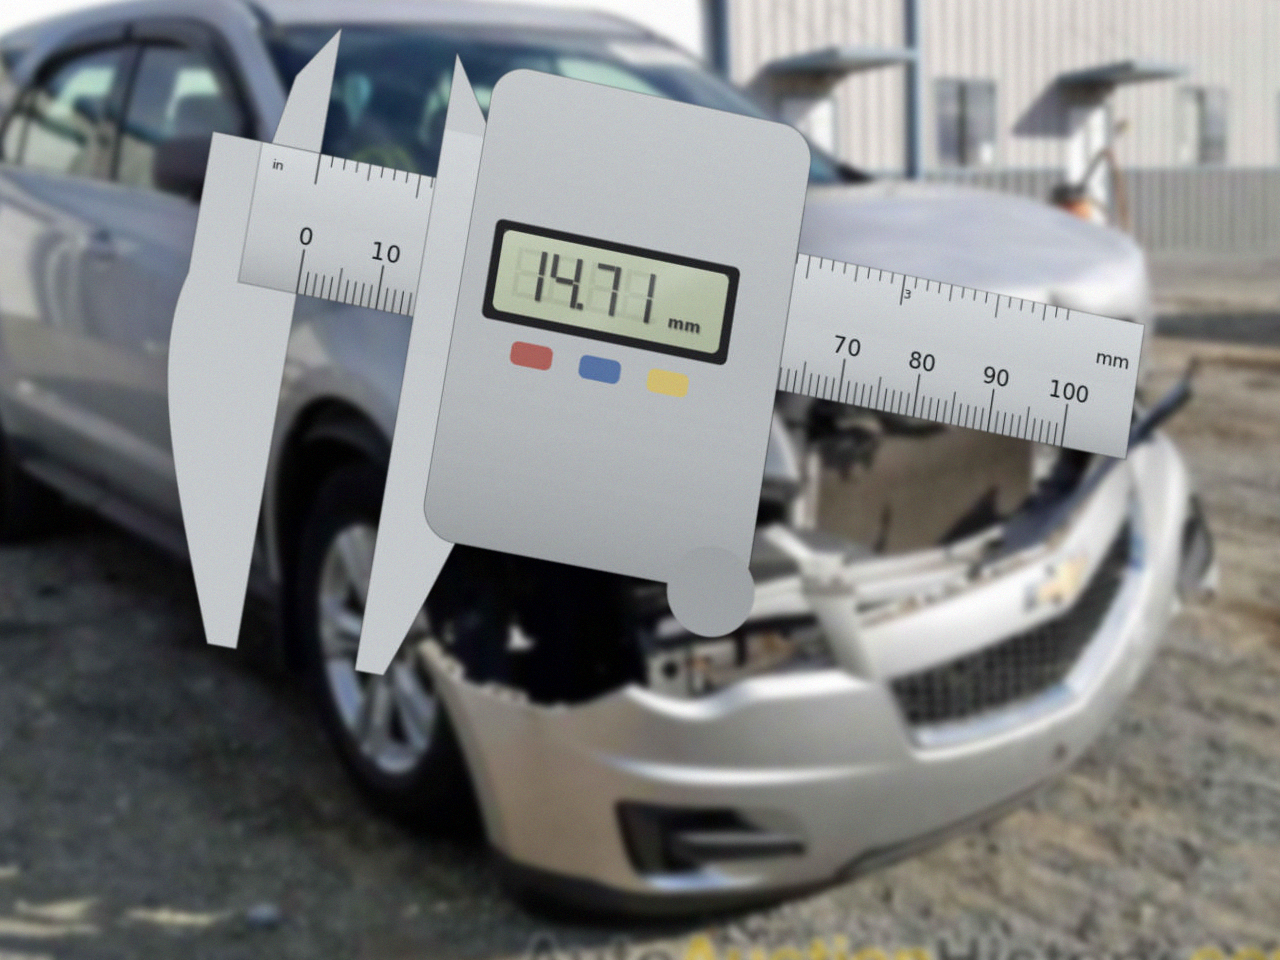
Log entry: 14.71 mm
